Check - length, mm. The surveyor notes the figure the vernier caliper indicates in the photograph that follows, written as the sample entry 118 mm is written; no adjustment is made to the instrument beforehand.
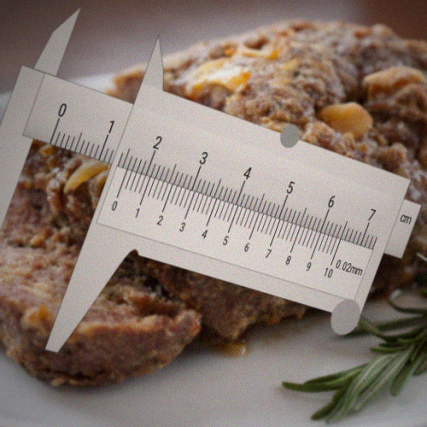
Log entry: 16.0 mm
